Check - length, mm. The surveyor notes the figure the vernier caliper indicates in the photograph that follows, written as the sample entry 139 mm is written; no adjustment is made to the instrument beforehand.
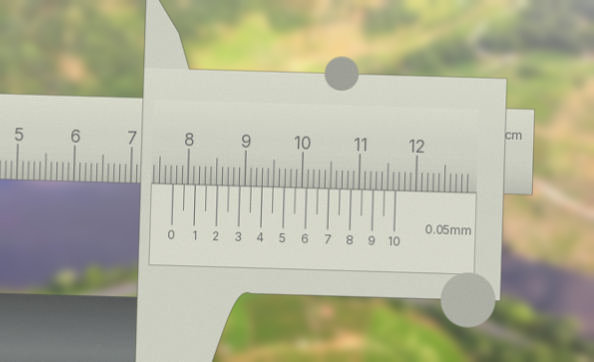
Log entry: 77.4 mm
